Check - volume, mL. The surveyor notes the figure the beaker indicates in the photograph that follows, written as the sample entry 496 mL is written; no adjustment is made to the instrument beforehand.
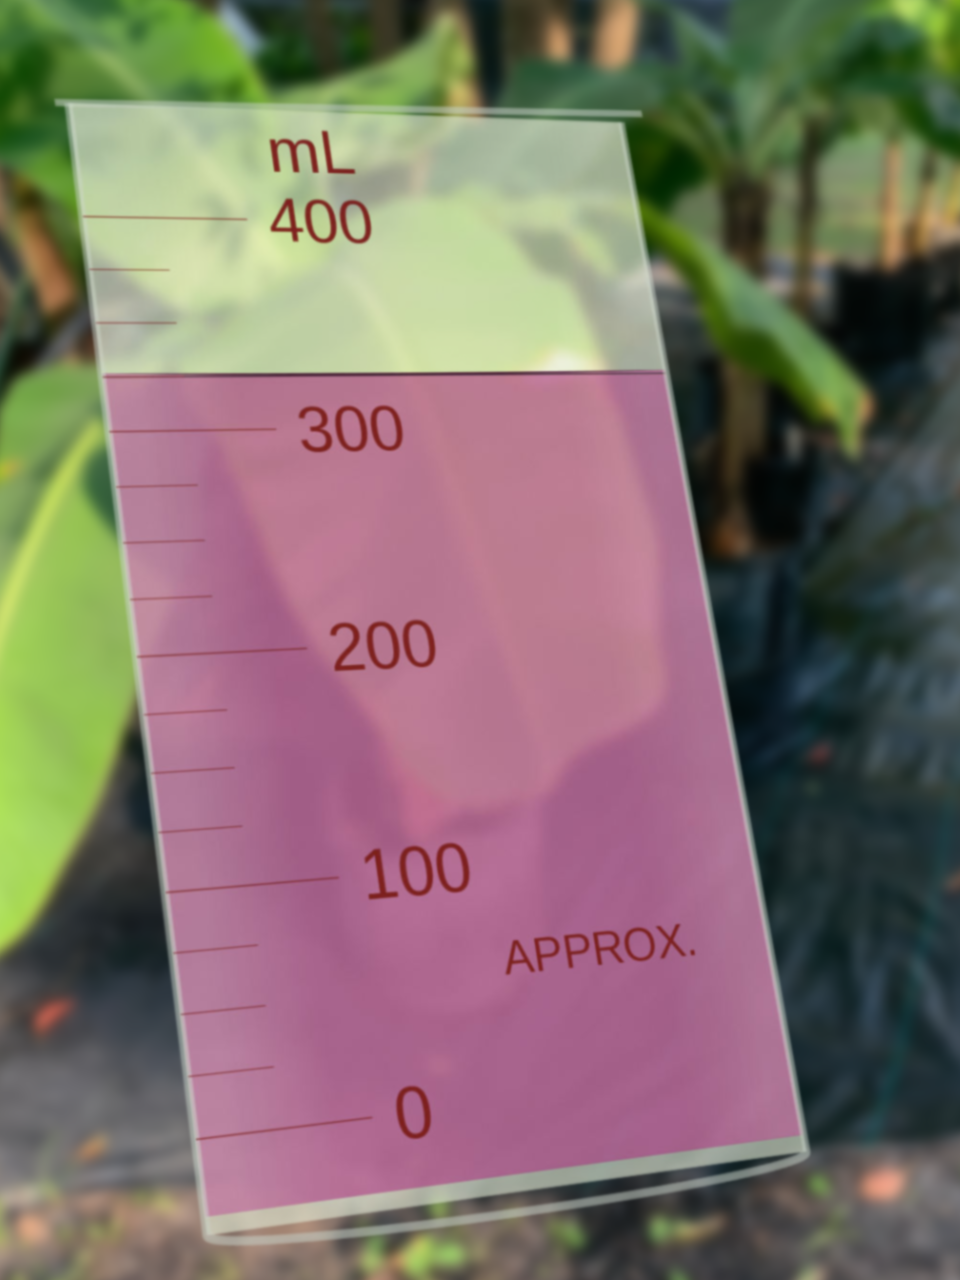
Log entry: 325 mL
